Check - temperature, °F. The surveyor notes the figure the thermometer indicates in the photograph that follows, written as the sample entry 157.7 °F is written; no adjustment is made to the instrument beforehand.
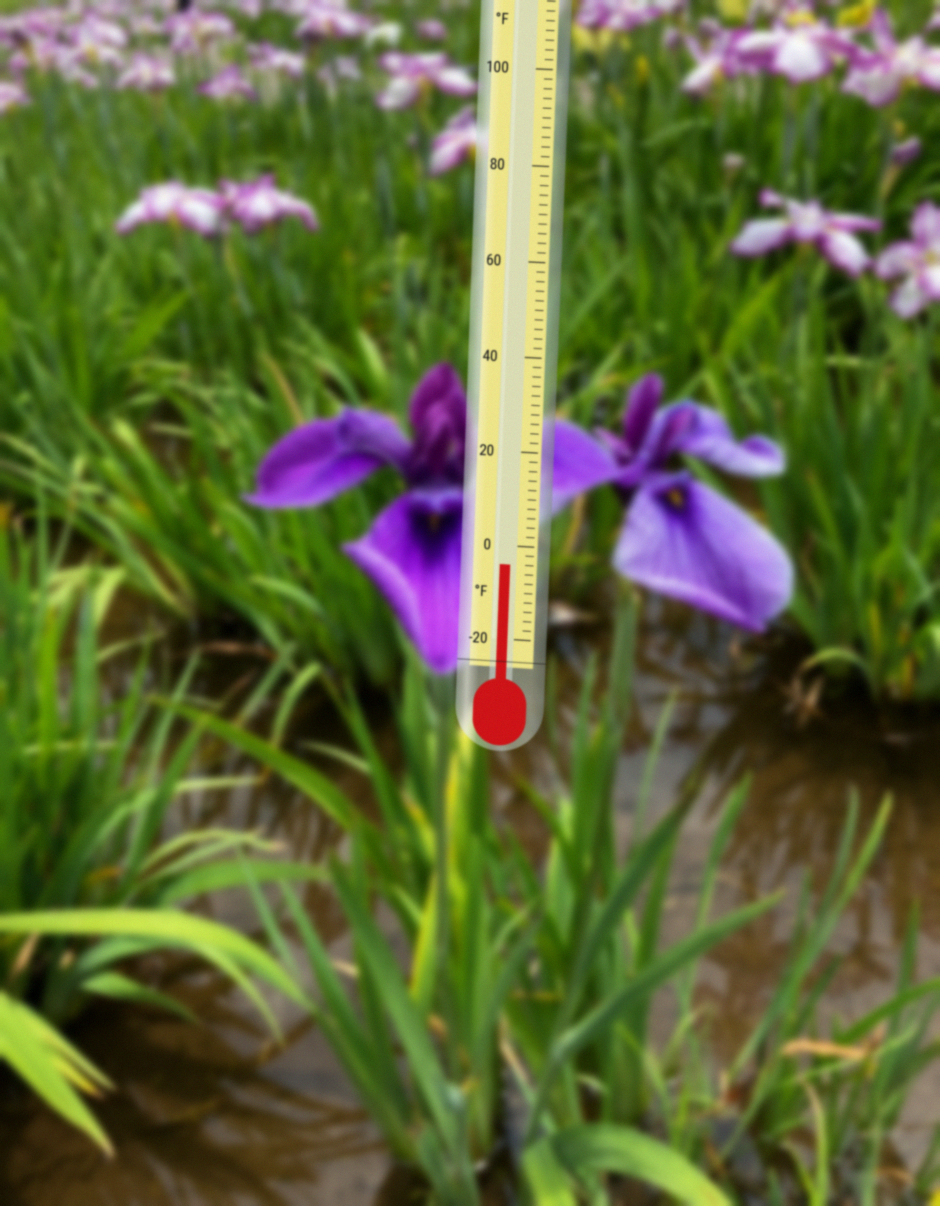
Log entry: -4 °F
